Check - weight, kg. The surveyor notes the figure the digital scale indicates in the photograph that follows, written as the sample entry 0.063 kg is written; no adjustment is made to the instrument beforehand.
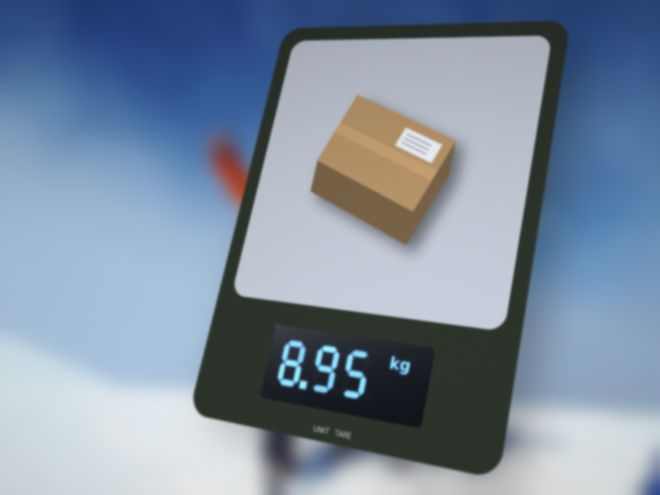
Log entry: 8.95 kg
